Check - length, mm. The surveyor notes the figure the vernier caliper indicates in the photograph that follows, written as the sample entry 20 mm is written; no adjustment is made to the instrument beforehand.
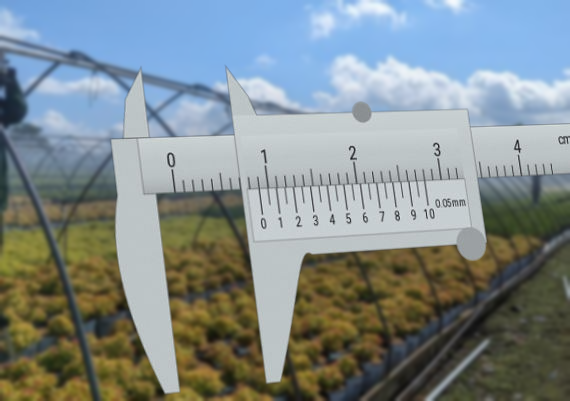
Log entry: 9.0 mm
